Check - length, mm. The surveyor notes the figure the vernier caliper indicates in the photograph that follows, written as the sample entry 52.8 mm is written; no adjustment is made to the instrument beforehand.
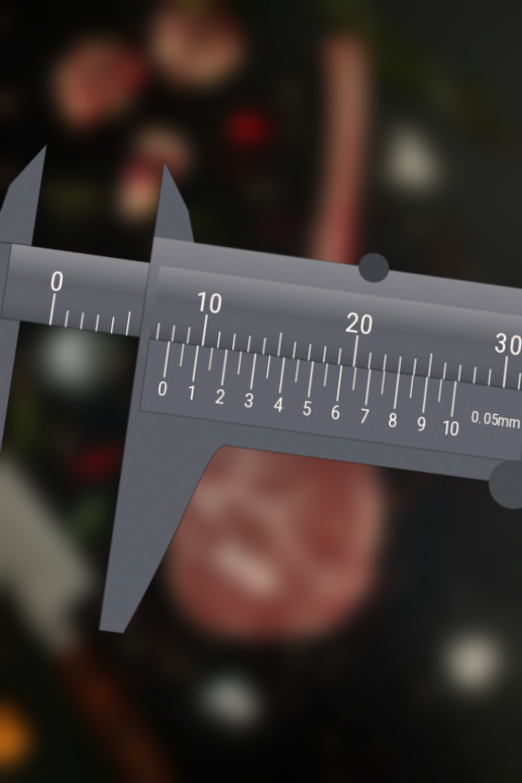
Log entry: 7.8 mm
